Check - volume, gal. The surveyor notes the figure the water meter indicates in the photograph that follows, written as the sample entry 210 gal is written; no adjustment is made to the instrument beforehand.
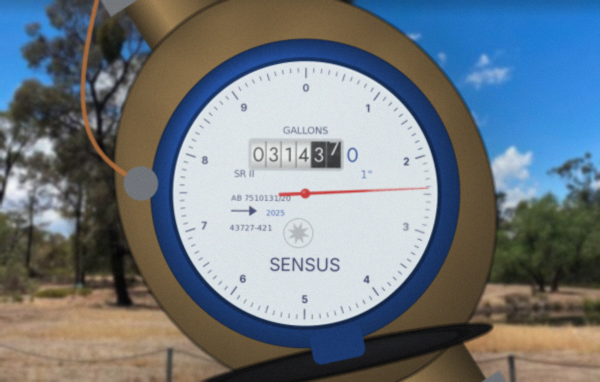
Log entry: 314372.4 gal
